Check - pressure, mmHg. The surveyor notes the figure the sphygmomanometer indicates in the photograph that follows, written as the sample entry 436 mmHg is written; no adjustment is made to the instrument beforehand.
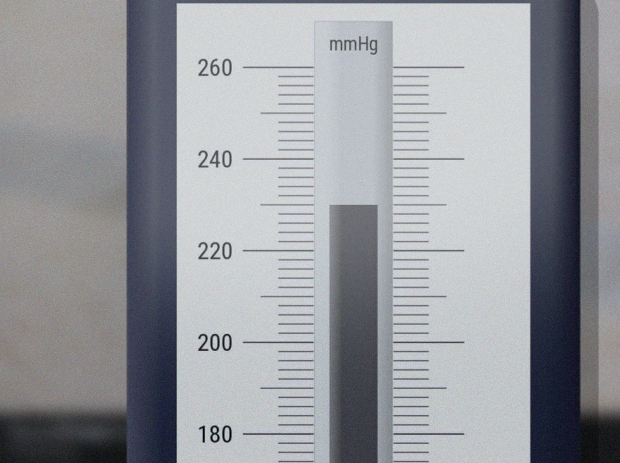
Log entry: 230 mmHg
